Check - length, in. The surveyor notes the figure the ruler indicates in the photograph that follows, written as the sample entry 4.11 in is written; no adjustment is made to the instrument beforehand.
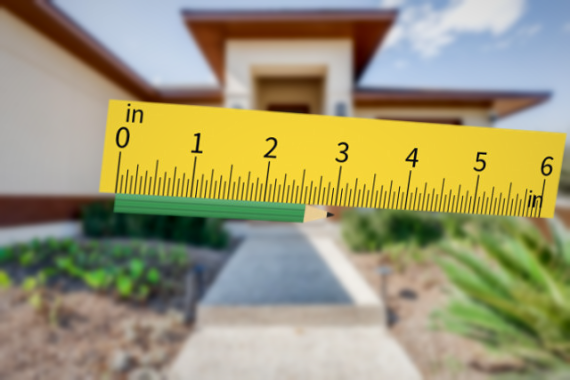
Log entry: 3 in
